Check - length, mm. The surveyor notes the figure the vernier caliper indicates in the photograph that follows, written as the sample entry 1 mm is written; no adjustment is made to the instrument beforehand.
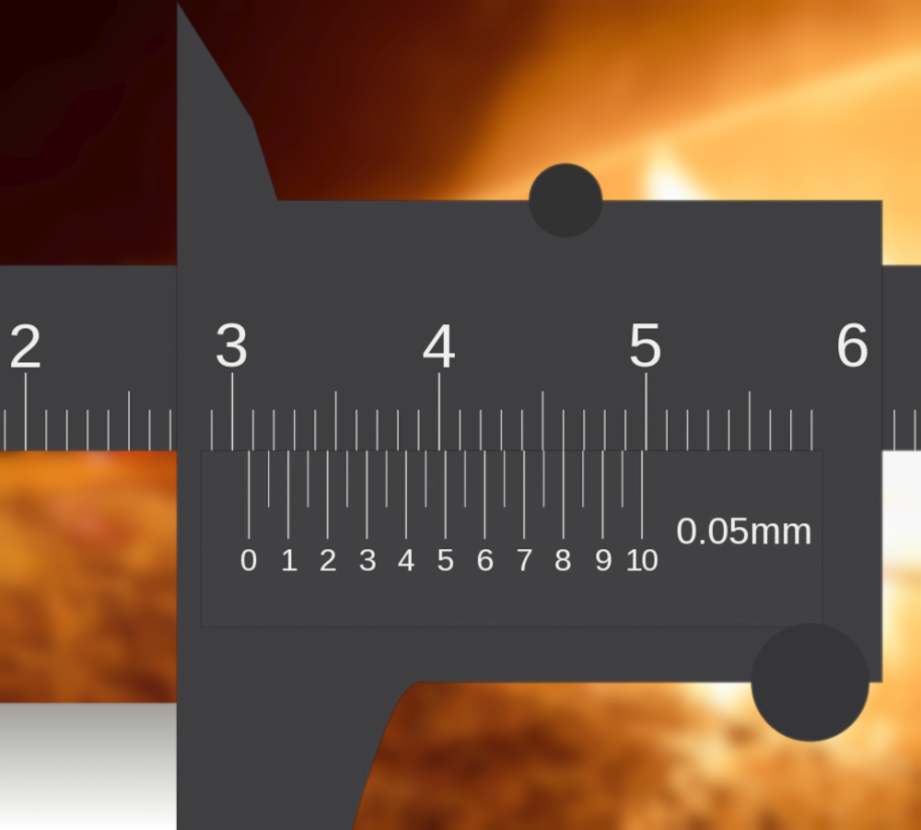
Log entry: 30.8 mm
